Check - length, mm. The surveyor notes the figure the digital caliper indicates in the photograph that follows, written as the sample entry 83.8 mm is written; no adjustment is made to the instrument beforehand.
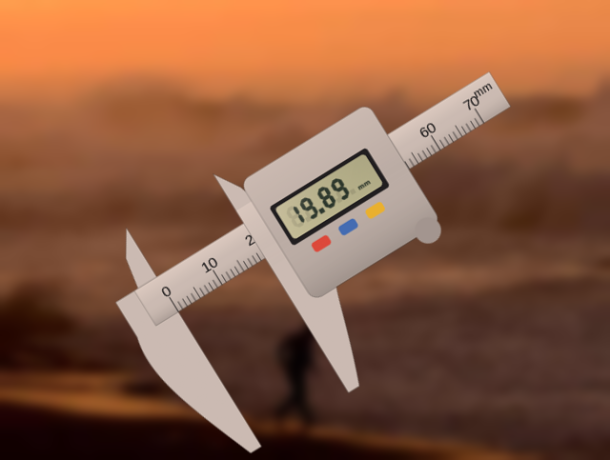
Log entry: 19.89 mm
